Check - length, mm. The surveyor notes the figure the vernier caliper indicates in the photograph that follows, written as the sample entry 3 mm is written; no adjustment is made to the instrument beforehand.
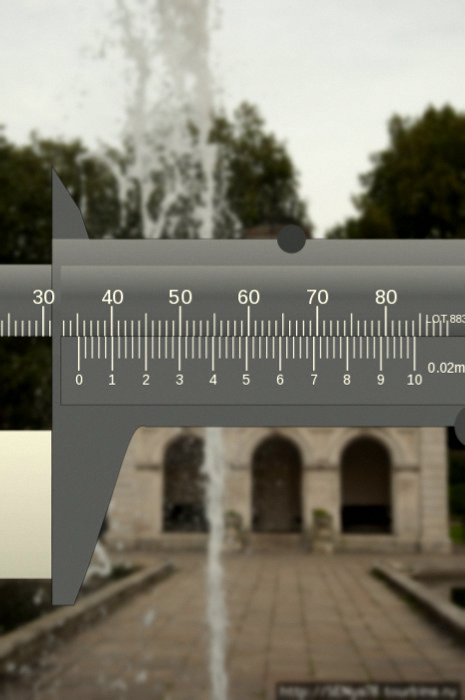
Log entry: 35.2 mm
